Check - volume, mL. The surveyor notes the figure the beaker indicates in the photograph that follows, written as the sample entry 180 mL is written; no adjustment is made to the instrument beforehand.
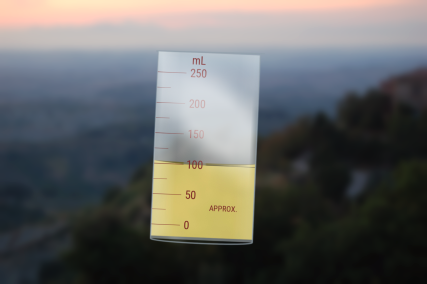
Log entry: 100 mL
